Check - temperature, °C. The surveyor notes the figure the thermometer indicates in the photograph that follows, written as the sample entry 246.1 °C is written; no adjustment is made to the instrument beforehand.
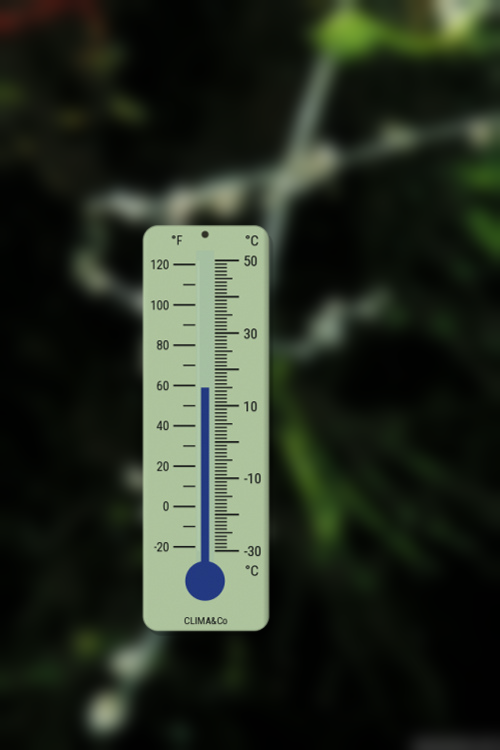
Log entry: 15 °C
